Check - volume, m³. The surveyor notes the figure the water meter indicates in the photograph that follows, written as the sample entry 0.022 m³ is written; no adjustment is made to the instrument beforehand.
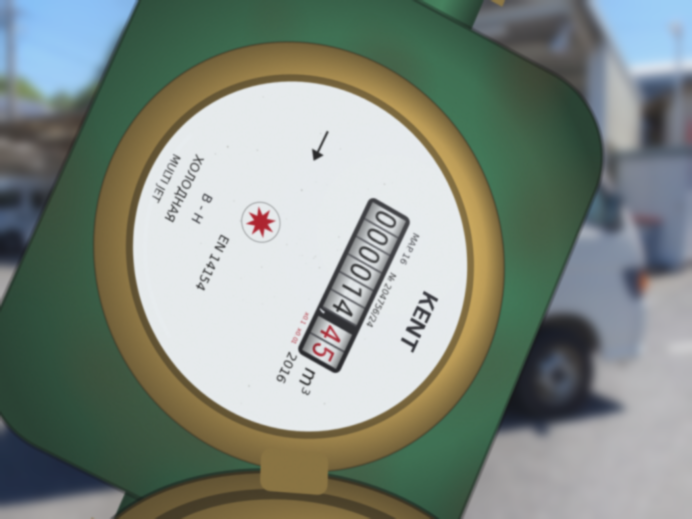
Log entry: 14.45 m³
